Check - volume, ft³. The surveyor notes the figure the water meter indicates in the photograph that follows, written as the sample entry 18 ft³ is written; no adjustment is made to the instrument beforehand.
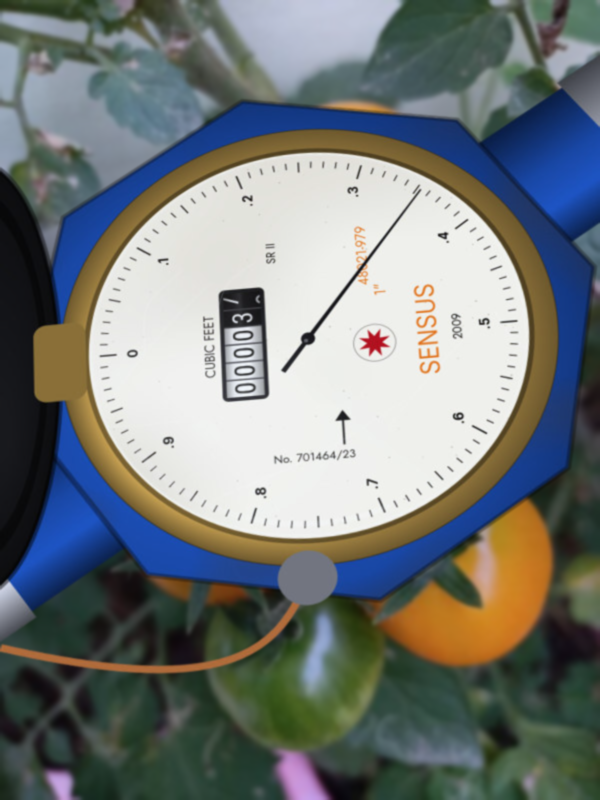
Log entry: 37.35 ft³
